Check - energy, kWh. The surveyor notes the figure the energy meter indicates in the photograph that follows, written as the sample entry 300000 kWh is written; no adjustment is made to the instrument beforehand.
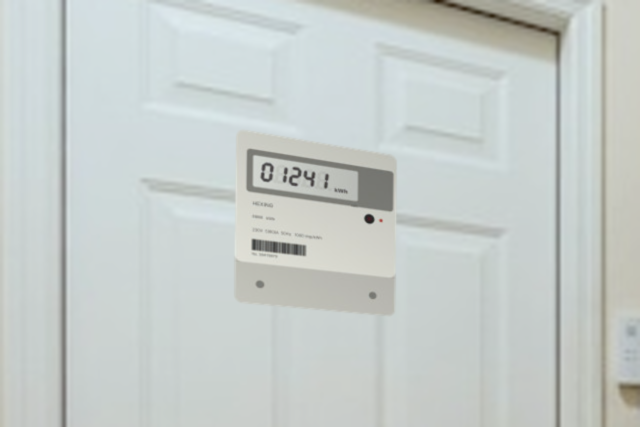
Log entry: 1241 kWh
